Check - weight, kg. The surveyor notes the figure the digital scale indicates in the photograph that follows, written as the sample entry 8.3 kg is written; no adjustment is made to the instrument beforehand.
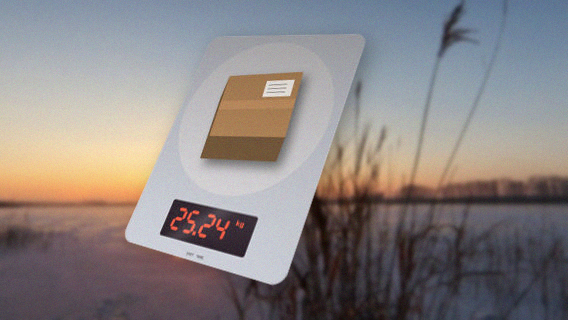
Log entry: 25.24 kg
